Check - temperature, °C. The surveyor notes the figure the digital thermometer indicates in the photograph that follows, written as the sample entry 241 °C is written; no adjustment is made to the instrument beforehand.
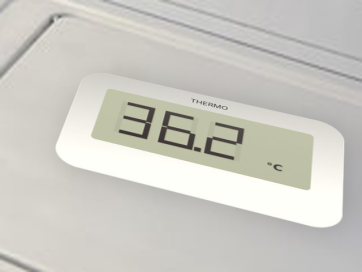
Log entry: 36.2 °C
